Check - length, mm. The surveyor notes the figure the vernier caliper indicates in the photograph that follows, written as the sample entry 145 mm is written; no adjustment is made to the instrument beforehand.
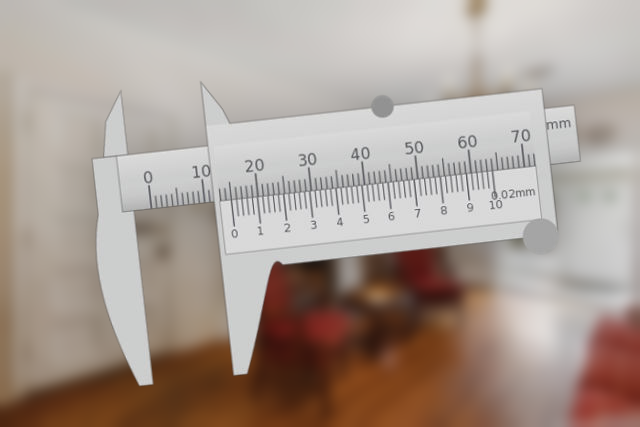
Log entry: 15.0 mm
